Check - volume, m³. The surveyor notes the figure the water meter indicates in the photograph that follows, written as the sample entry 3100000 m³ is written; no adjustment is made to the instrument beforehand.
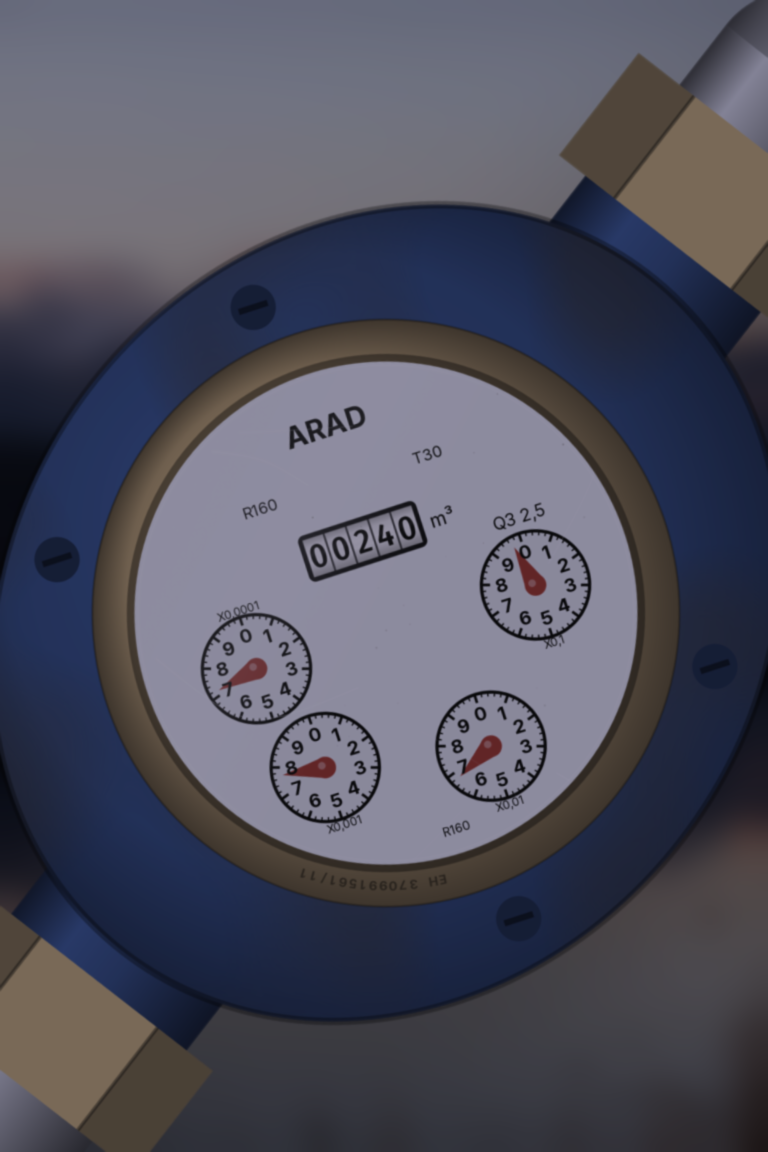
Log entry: 239.9677 m³
